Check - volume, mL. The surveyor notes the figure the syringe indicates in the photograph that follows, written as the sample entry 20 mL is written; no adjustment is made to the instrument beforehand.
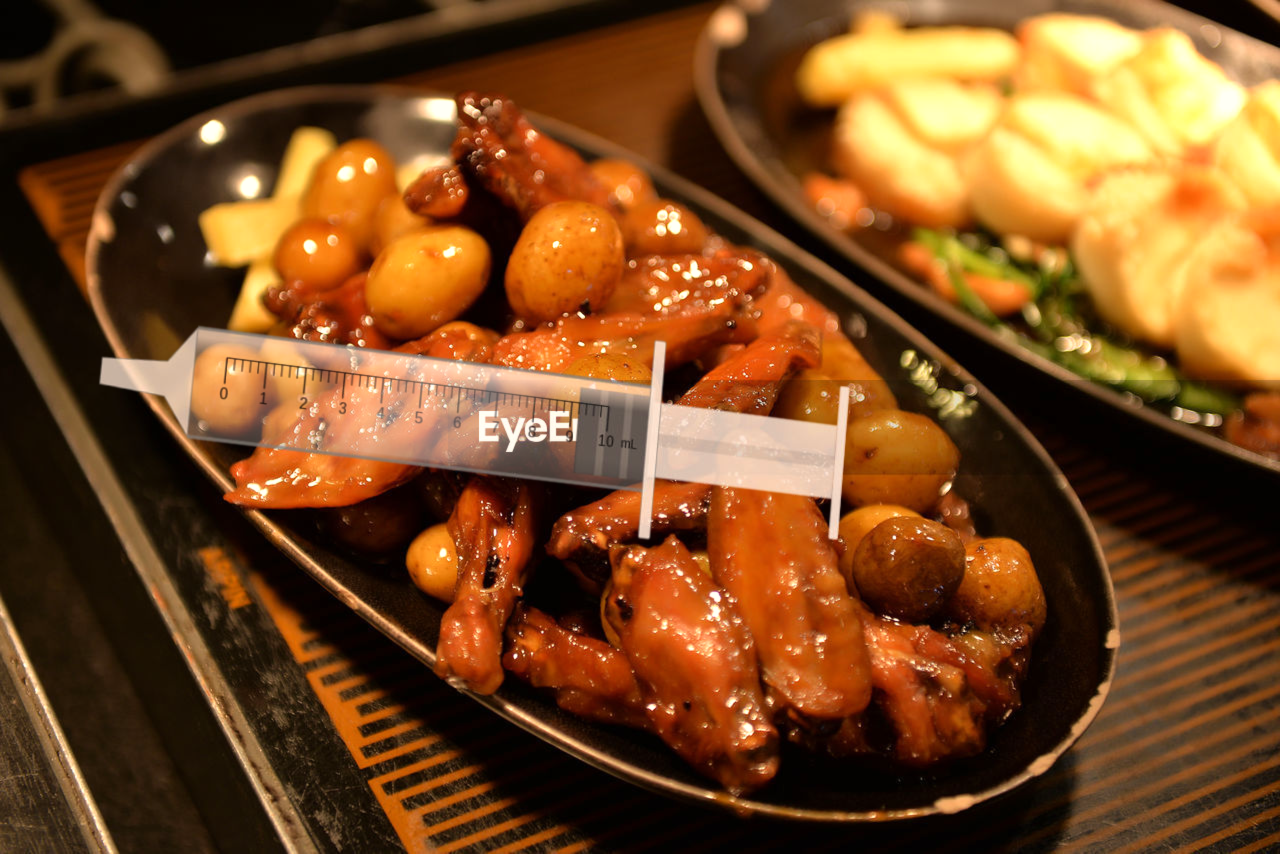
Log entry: 9.2 mL
